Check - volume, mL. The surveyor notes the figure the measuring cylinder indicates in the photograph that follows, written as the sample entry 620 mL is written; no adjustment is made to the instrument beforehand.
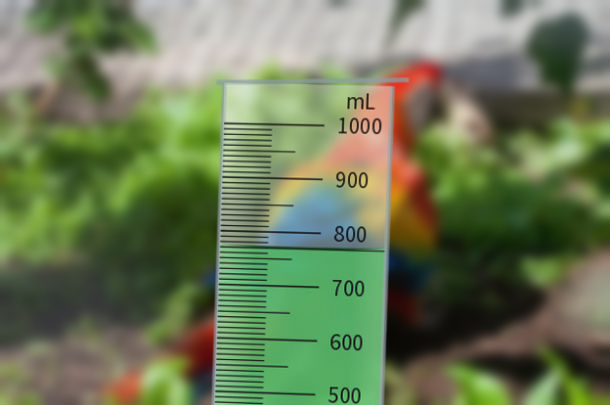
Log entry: 770 mL
